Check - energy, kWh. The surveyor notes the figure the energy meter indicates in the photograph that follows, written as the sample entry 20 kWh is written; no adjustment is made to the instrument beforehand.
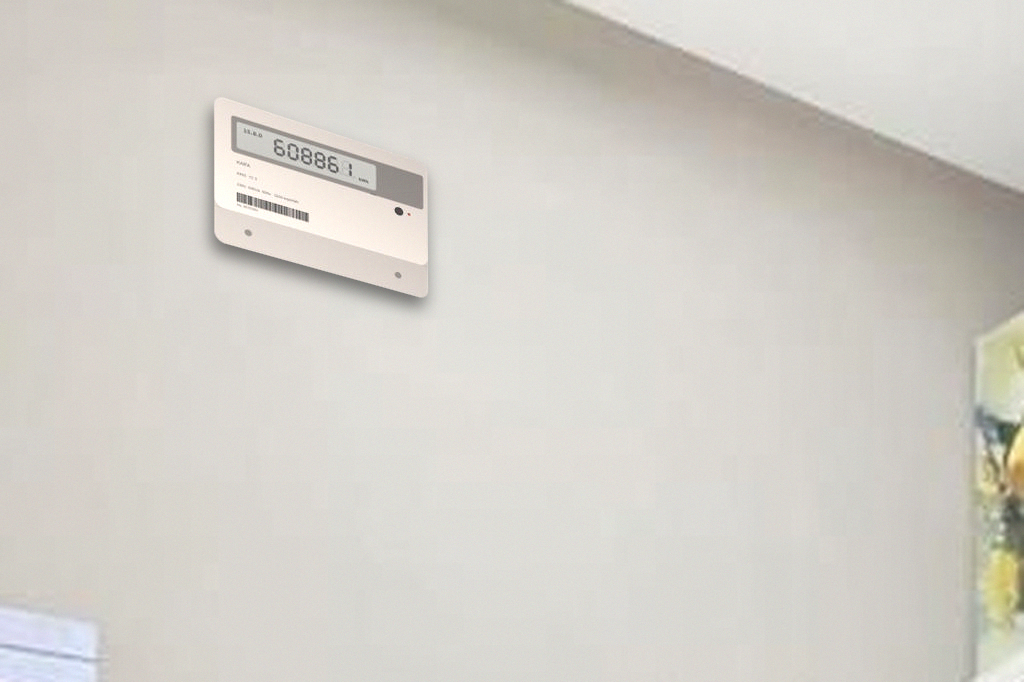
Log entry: 608861 kWh
